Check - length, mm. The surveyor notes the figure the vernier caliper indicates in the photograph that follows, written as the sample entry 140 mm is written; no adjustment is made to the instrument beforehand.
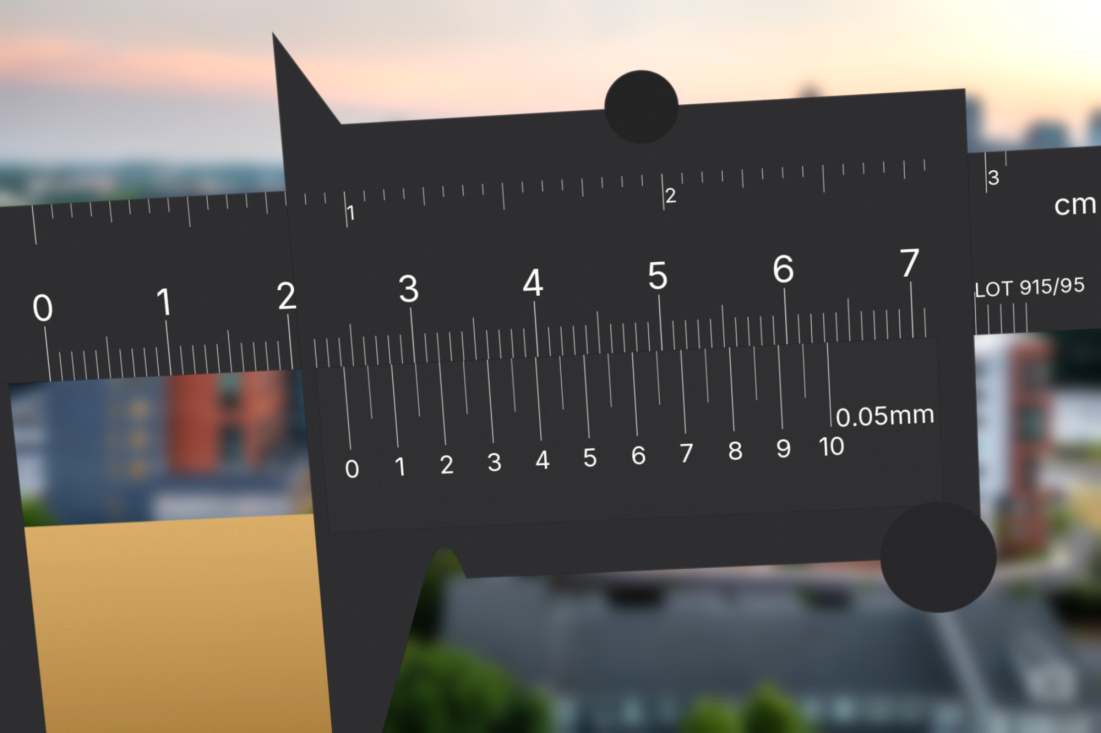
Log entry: 24.2 mm
